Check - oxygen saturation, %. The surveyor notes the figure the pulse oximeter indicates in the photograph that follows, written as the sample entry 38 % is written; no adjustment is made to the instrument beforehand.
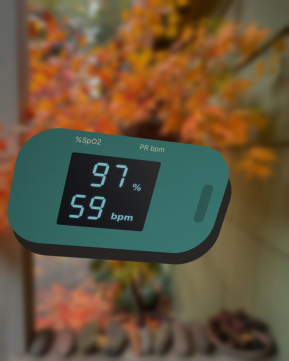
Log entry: 97 %
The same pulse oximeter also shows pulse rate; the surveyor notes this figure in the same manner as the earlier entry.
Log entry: 59 bpm
